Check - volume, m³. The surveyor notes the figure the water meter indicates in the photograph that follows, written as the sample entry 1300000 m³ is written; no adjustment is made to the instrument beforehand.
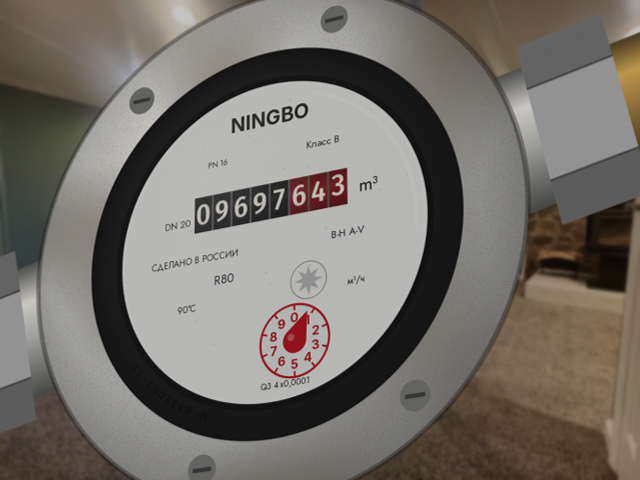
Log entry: 9697.6430 m³
